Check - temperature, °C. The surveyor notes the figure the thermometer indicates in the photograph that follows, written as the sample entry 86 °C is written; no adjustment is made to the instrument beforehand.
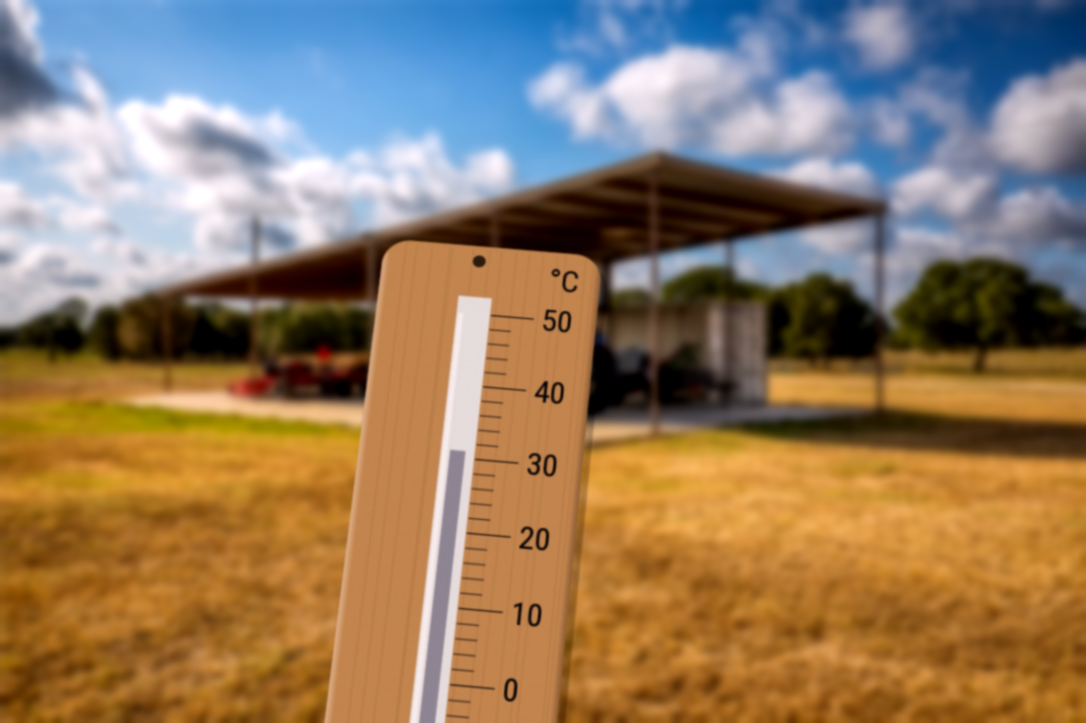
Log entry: 31 °C
